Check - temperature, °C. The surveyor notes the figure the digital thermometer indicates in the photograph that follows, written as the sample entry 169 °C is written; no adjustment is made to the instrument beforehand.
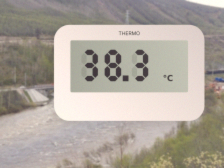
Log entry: 38.3 °C
